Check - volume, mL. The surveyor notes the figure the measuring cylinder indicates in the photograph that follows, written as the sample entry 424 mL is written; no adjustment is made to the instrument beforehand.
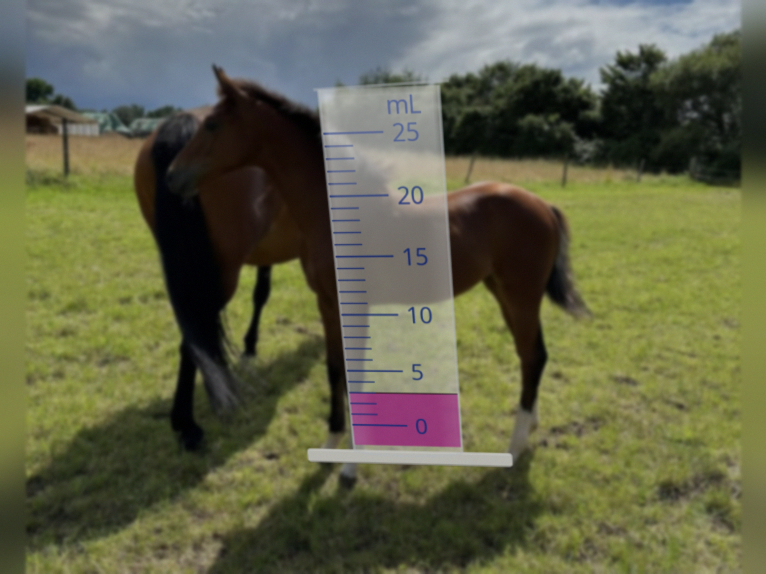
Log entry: 3 mL
